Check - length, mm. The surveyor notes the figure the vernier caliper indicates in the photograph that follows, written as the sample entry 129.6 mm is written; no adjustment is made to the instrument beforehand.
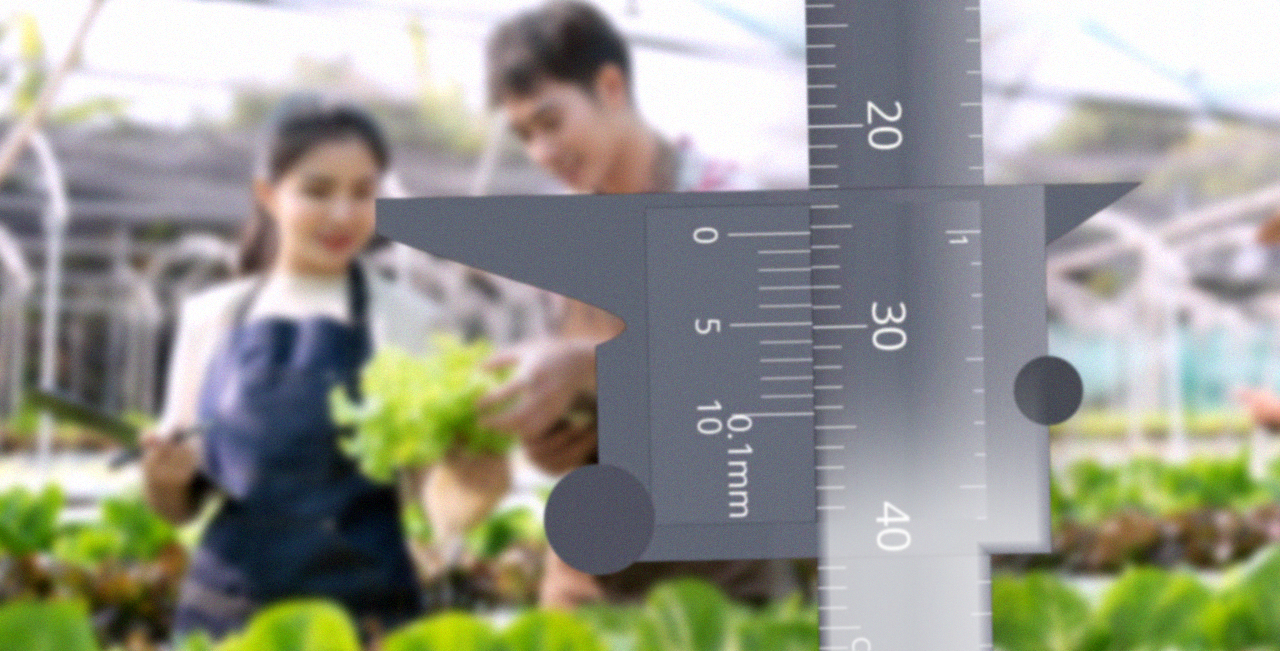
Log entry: 25.3 mm
